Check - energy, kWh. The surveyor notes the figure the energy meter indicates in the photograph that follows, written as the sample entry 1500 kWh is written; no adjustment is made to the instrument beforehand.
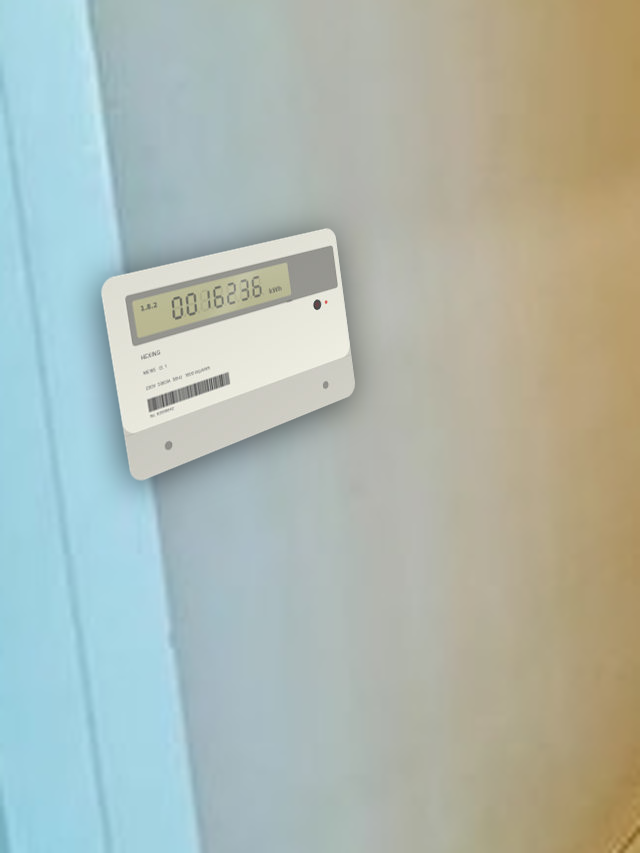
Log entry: 16236 kWh
